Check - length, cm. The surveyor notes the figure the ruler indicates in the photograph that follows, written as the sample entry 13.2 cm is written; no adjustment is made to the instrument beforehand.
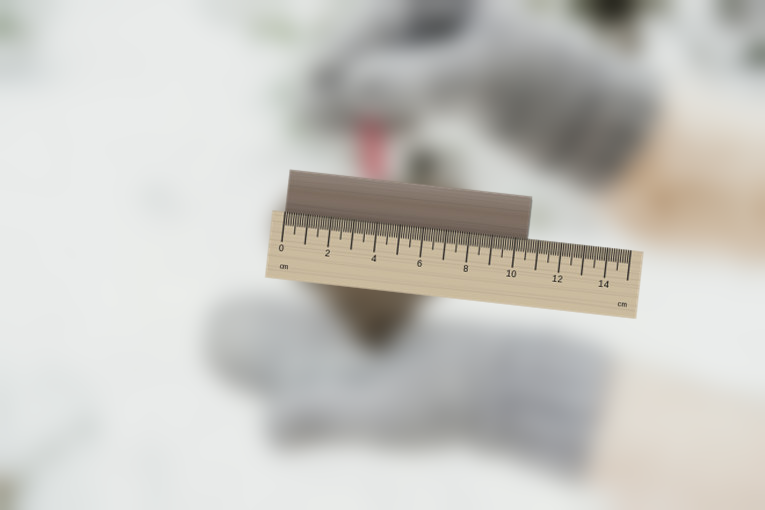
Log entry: 10.5 cm
